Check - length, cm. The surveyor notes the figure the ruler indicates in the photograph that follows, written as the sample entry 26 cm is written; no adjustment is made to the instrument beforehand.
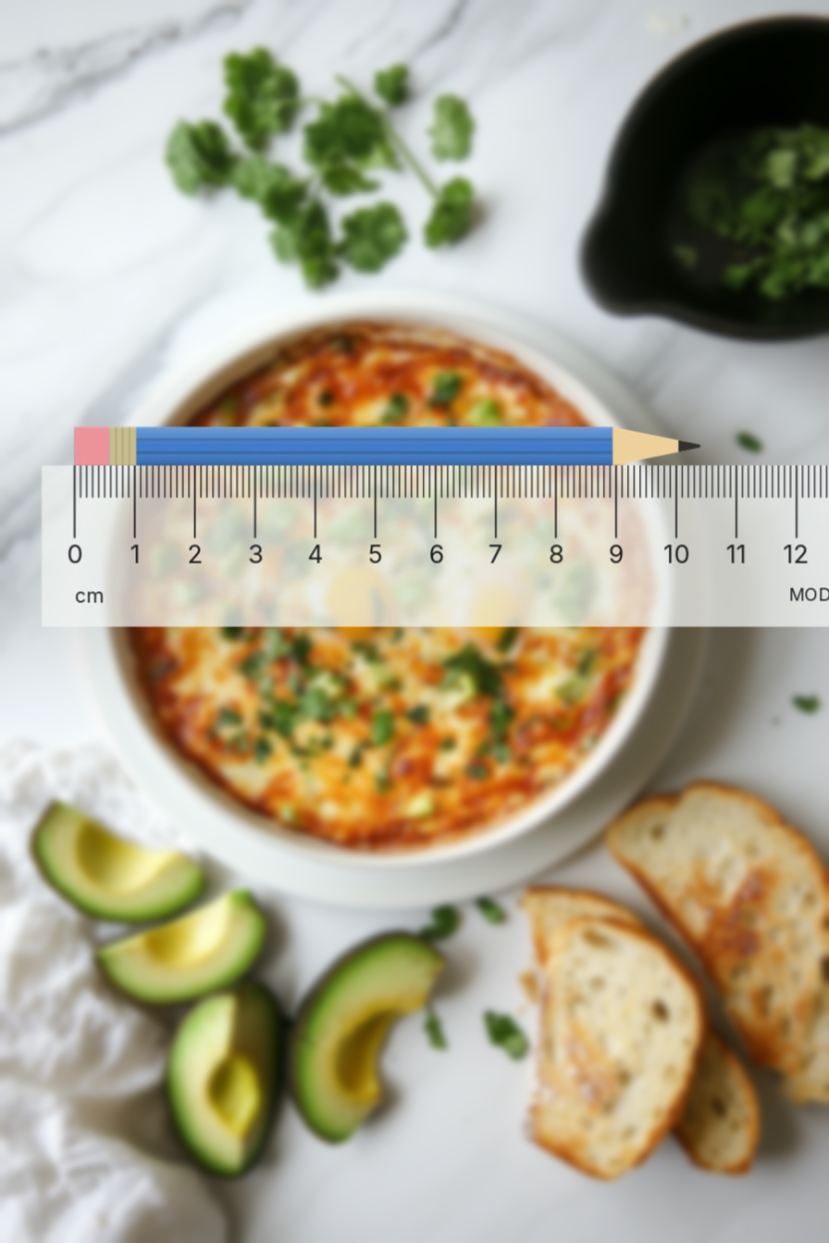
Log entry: 10.4 cm
